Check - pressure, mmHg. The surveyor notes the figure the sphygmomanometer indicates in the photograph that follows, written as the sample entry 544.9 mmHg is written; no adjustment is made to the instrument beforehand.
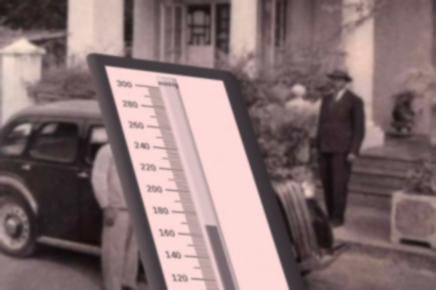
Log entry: 170 mmHg
